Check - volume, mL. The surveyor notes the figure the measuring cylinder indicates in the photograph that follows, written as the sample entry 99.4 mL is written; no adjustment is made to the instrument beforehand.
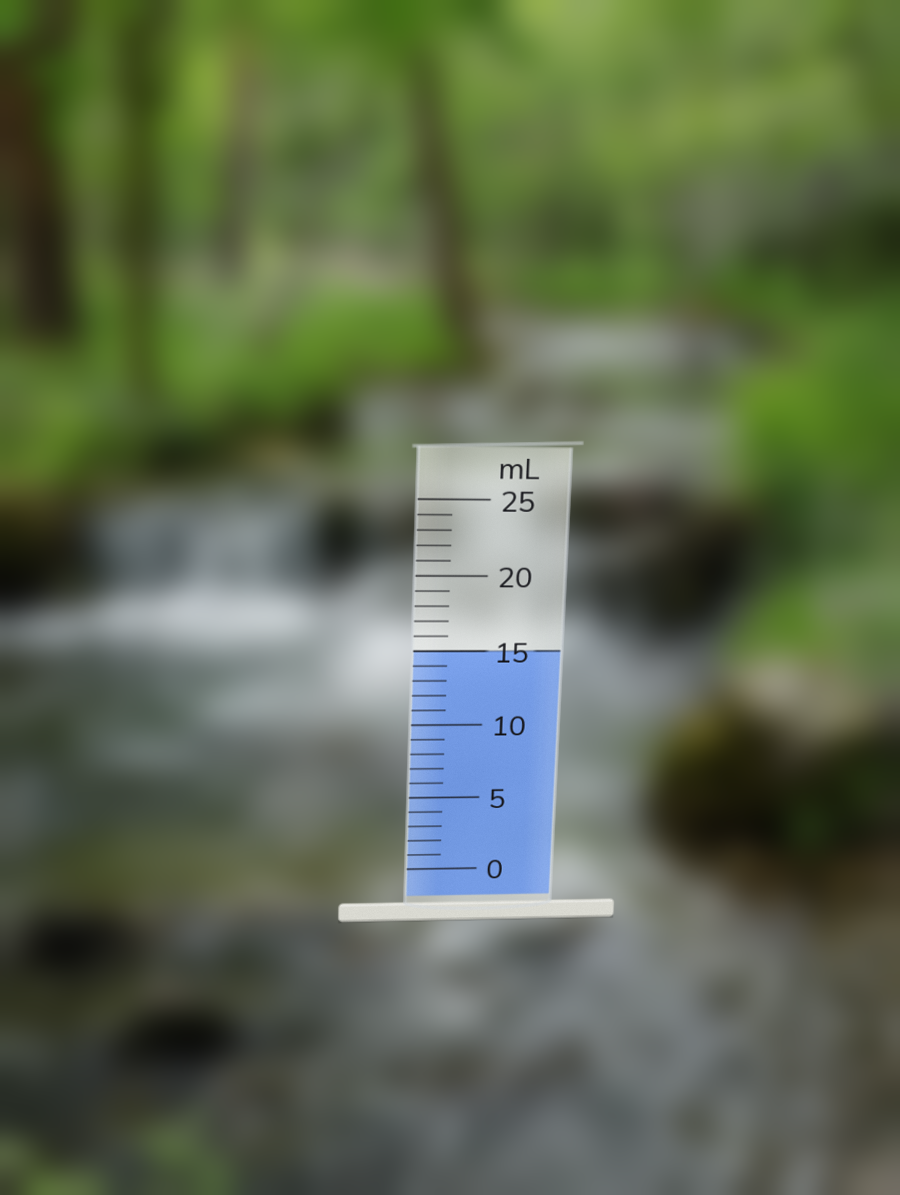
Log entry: 15 mL
